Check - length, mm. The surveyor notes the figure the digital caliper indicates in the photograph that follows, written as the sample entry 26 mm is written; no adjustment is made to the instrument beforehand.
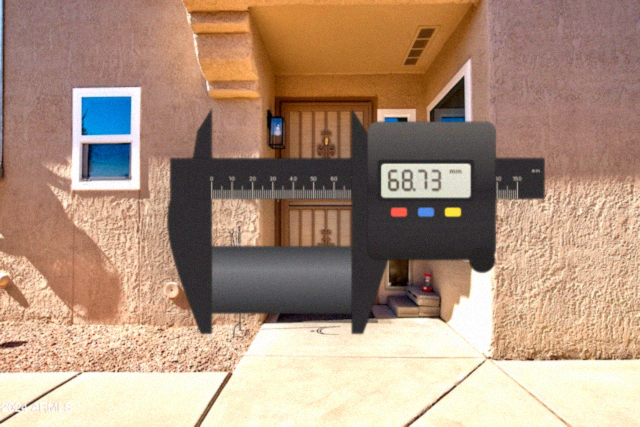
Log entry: 68.73 mm
